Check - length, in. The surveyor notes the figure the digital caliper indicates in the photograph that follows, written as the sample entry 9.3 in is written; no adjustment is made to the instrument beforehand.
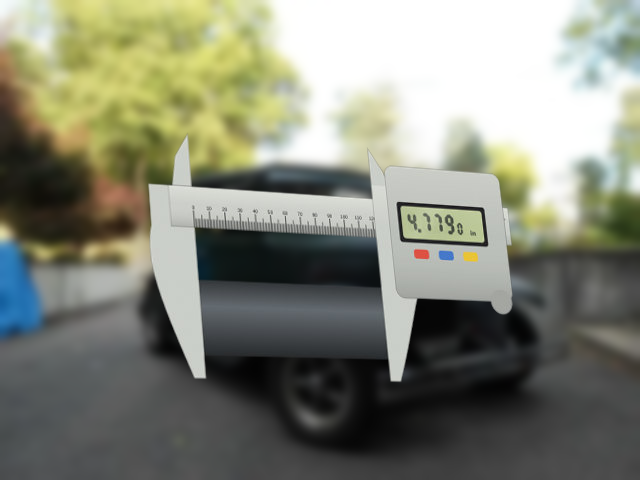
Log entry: 4.7790 in
